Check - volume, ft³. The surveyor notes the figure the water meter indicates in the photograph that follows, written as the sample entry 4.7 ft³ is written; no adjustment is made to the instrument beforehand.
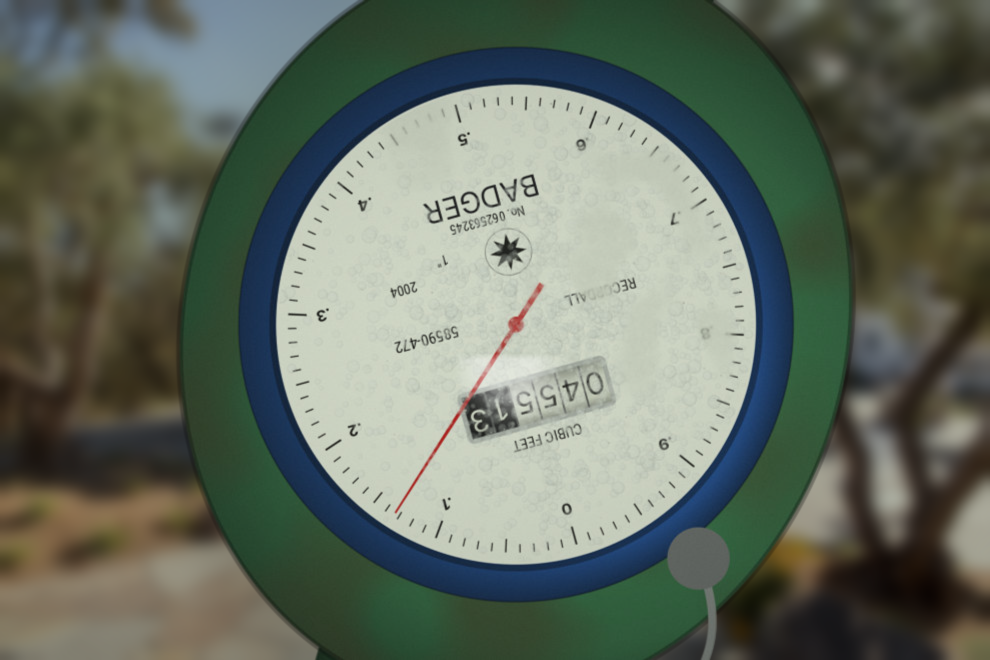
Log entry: 45513.13 ft³
